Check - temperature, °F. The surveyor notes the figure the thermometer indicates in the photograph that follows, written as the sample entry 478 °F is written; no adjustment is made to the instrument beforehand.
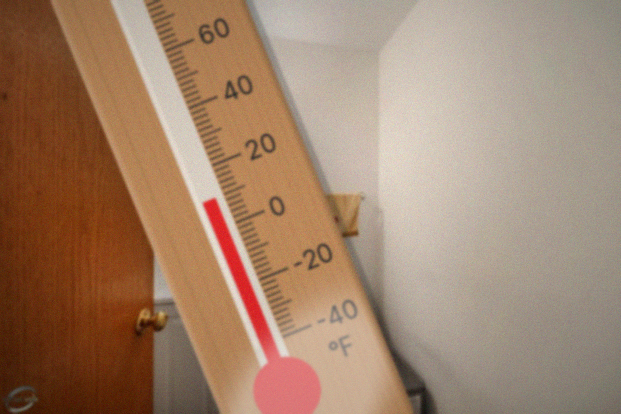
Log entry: 10 °F
